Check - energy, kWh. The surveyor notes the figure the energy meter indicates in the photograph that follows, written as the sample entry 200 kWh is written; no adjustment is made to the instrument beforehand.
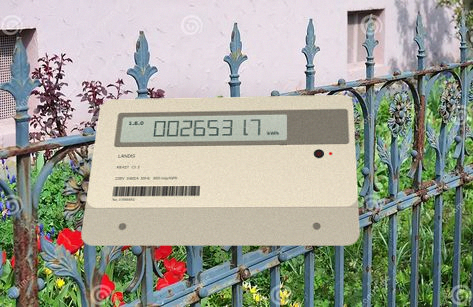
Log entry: 26531.7 kWh
